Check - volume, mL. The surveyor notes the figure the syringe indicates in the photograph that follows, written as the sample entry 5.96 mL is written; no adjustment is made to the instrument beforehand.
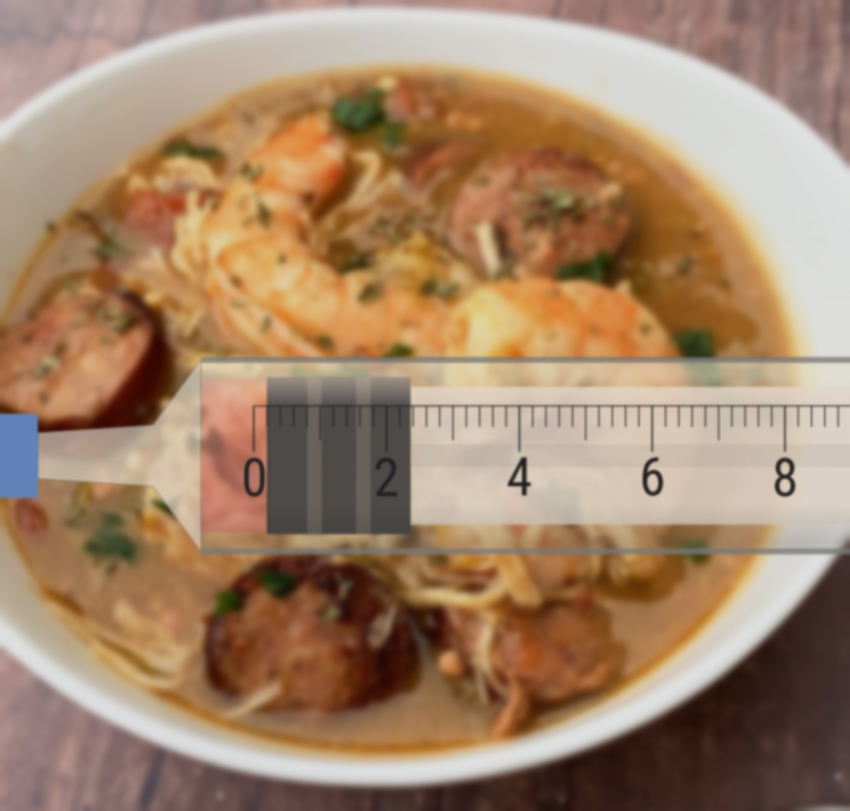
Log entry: 0.2 mL
